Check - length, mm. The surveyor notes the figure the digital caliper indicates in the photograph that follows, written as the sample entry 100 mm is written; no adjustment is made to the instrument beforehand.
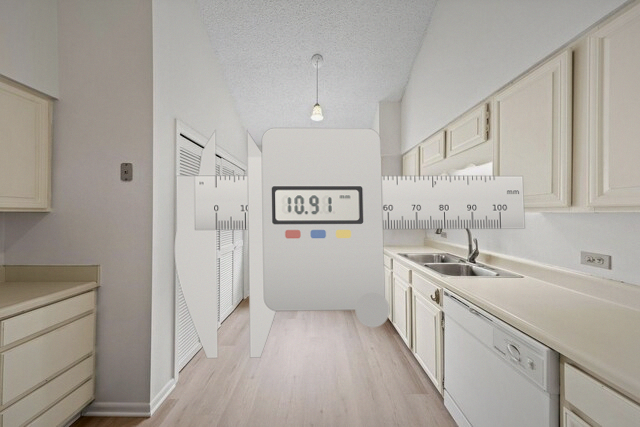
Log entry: 10.91 mm
